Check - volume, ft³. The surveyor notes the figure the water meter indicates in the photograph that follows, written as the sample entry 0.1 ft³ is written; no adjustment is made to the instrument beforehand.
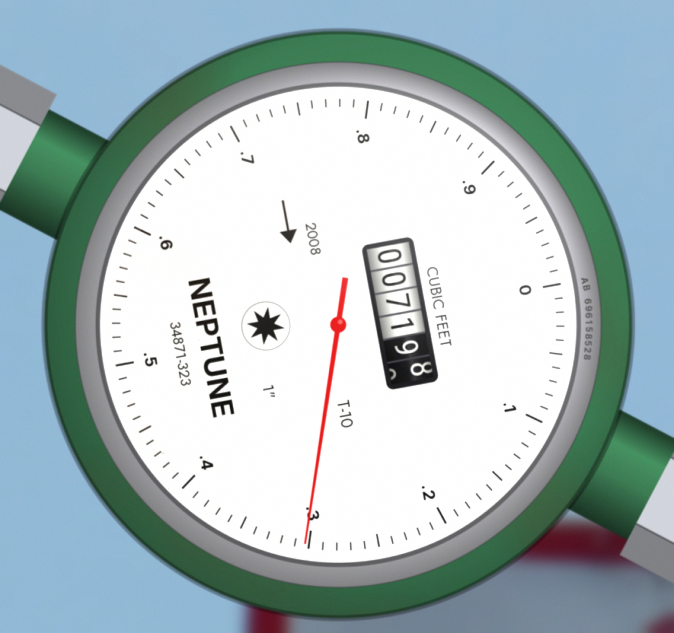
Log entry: 7198.30 ft³
